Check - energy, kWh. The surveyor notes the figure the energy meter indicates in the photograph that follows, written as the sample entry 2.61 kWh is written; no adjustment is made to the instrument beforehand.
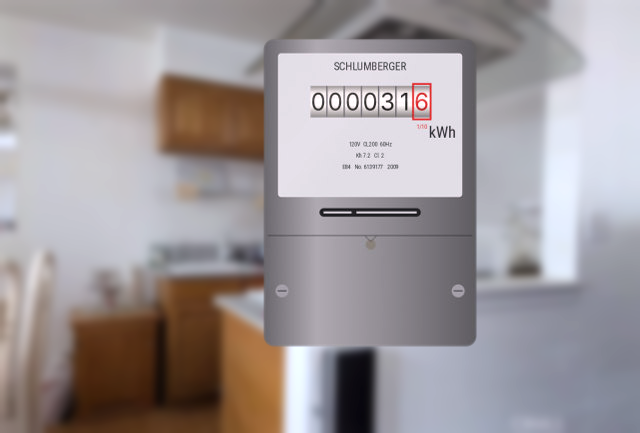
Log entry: 31.6 kWh
